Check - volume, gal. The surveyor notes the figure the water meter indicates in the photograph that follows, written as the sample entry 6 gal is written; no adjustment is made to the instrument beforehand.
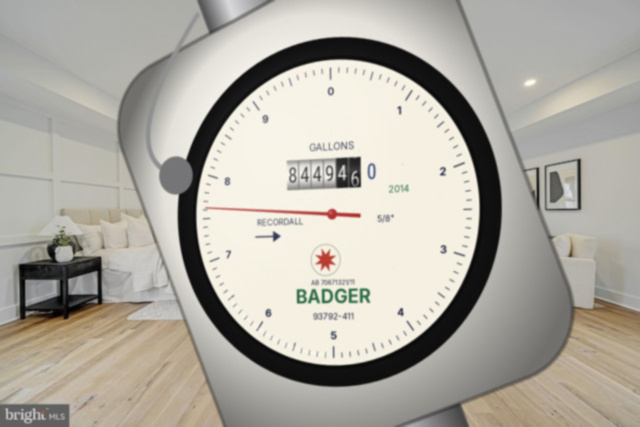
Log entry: 8449457.6 gal
